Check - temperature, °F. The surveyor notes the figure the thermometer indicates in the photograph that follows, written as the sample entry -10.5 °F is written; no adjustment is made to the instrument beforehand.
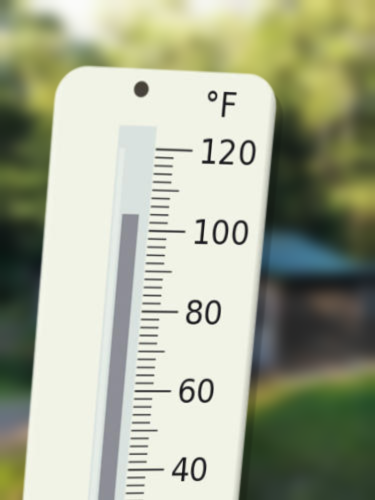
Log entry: 104 °F
